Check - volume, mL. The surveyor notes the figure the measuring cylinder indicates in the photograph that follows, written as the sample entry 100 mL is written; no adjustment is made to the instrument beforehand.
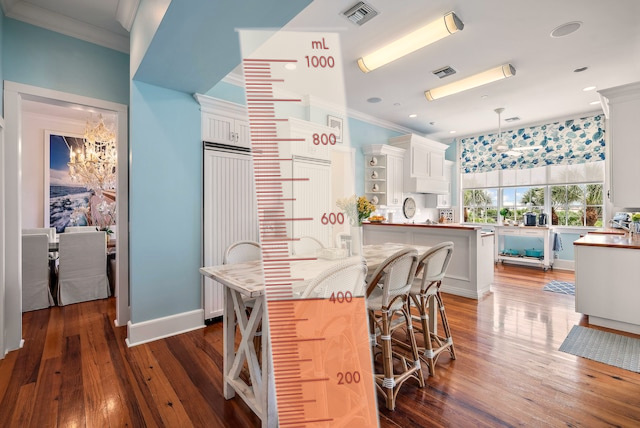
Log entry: 400 mL
